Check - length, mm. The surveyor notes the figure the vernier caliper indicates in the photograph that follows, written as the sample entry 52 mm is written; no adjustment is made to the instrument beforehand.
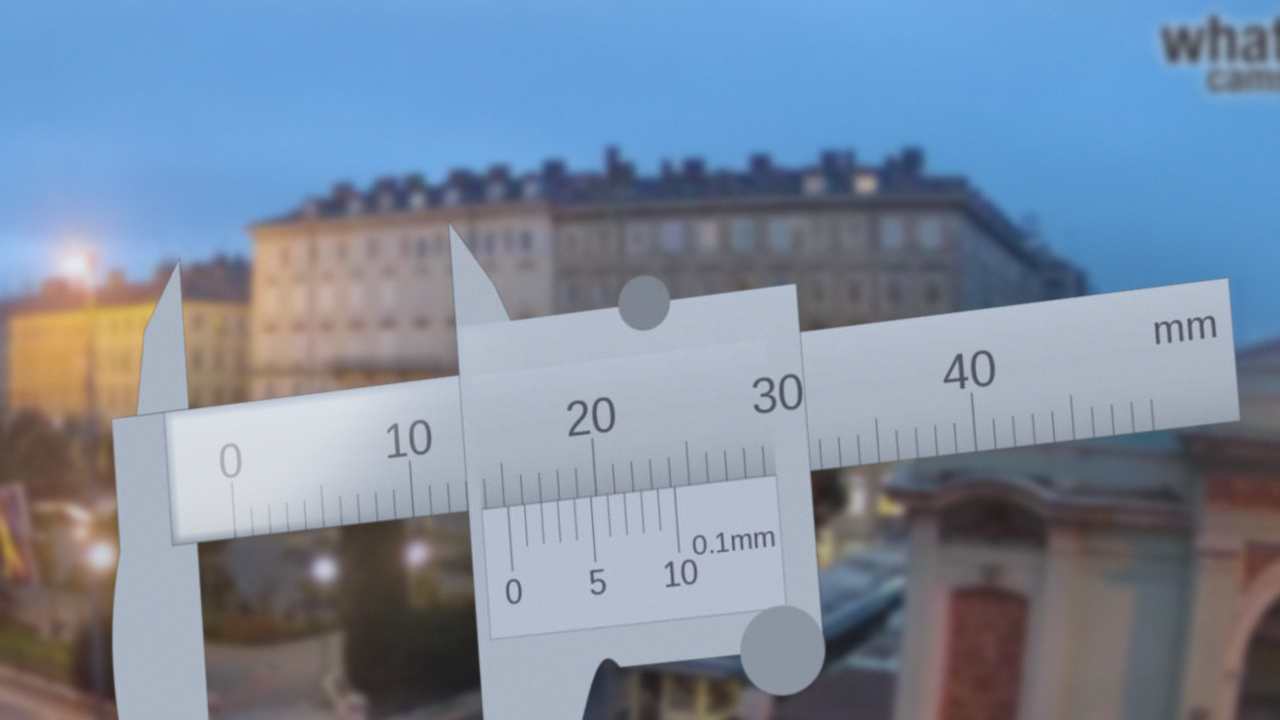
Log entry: 15.2 mm
